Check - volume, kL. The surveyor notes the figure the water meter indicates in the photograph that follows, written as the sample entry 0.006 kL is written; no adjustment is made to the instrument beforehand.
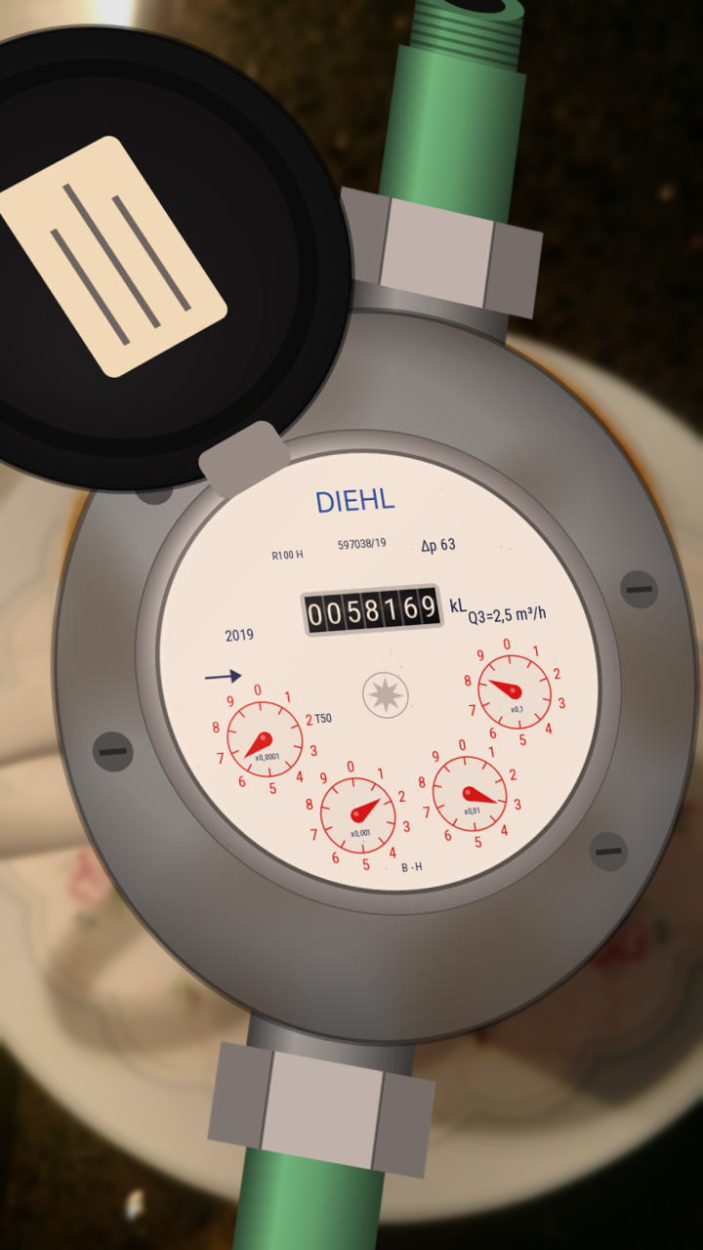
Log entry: 58169.8316 kL
